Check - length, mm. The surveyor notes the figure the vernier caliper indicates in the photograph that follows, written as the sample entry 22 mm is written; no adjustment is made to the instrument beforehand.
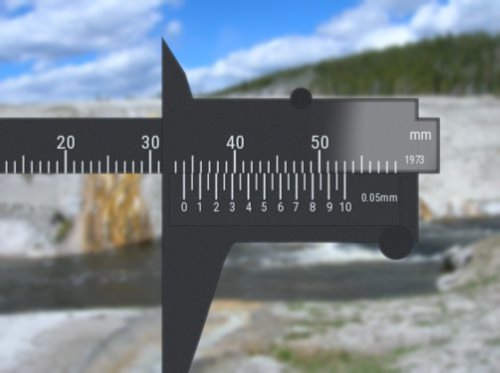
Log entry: 34.0 mm
